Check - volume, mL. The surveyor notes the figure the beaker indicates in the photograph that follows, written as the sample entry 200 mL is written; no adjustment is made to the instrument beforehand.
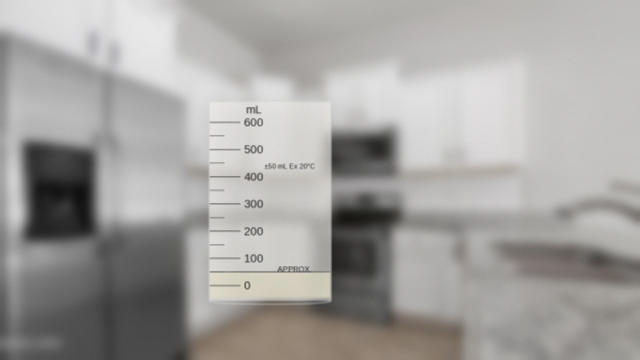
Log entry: 50 mL
